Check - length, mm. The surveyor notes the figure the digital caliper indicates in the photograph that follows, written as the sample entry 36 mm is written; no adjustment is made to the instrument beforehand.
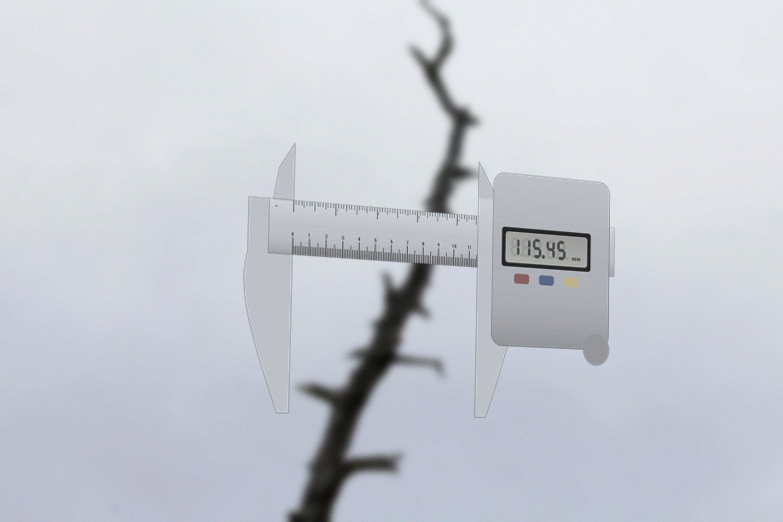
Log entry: 115.45 mm
